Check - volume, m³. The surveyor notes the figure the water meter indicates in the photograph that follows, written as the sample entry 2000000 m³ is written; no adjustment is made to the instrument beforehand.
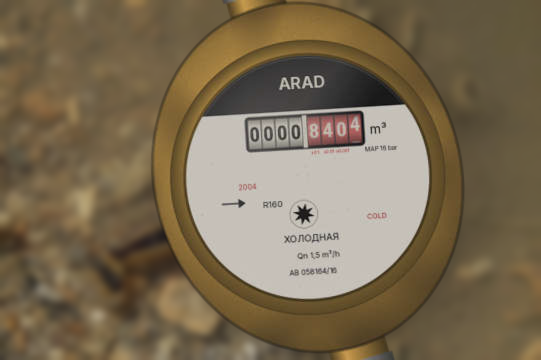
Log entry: 0.8404 m³
